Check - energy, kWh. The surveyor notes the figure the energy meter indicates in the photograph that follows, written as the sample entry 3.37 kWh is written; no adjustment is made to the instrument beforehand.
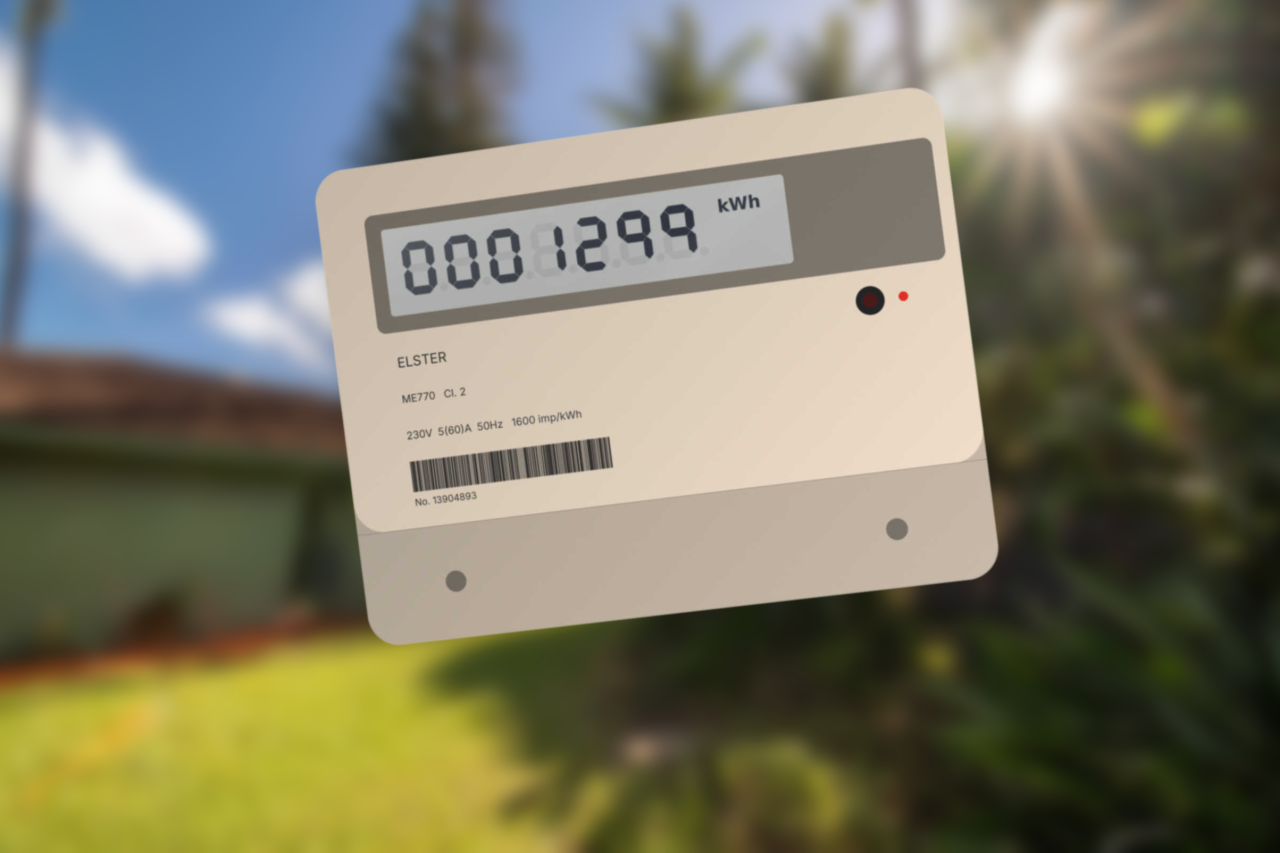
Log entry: 1299 kWh
